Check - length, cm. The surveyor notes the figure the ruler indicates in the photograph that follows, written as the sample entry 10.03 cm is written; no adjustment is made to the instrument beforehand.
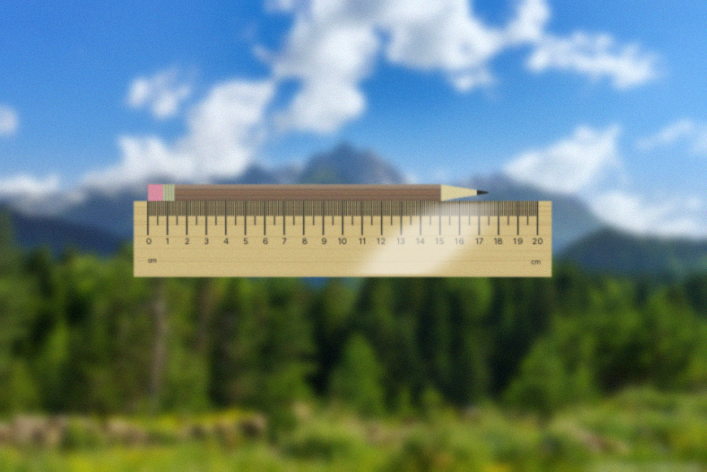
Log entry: 17.5 cm
